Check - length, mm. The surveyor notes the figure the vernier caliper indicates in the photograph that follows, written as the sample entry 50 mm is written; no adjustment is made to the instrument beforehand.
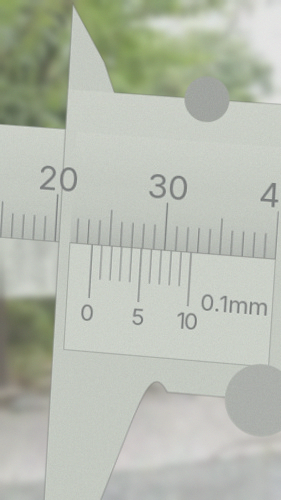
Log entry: 23.4 mm
